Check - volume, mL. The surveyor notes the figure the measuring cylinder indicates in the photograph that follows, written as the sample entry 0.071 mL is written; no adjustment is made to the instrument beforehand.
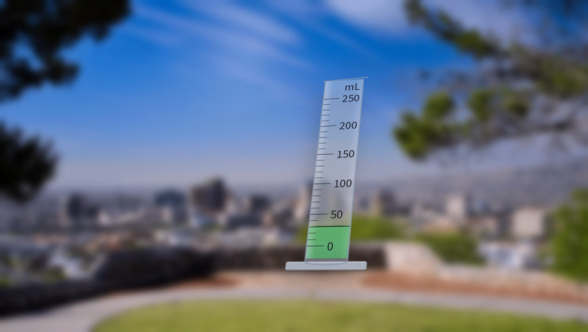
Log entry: 30 mL
